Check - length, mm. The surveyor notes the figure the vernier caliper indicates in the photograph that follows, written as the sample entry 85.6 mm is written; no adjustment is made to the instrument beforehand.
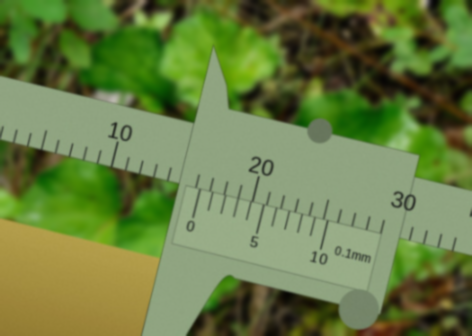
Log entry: 16.3 mm
